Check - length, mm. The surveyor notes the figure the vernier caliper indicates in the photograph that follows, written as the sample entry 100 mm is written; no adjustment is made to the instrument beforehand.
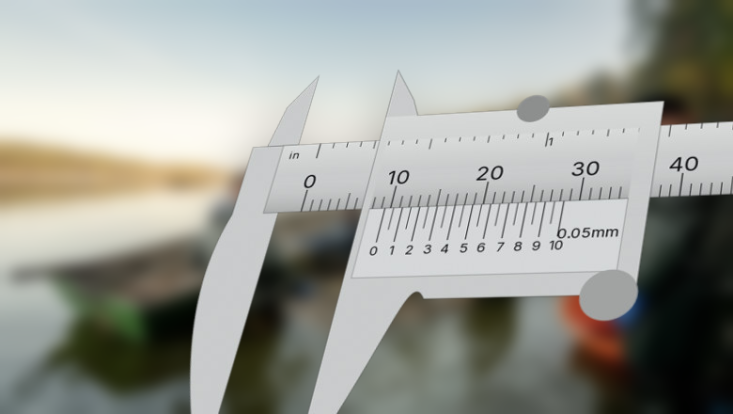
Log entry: 9.4 mm
